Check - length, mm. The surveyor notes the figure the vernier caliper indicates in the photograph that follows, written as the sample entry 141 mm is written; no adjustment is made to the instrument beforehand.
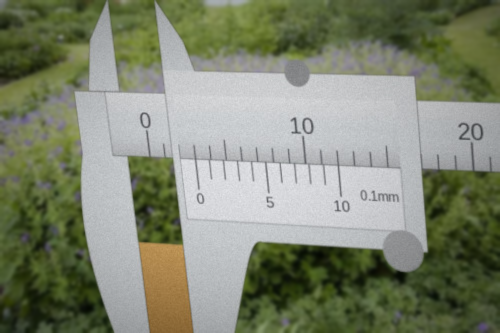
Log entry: 3.0 mm
